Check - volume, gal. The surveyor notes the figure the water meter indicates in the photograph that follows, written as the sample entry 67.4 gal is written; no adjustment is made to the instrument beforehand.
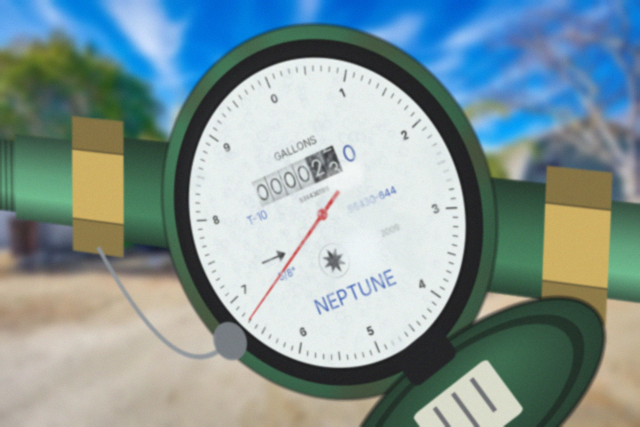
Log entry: 226.7 gal
